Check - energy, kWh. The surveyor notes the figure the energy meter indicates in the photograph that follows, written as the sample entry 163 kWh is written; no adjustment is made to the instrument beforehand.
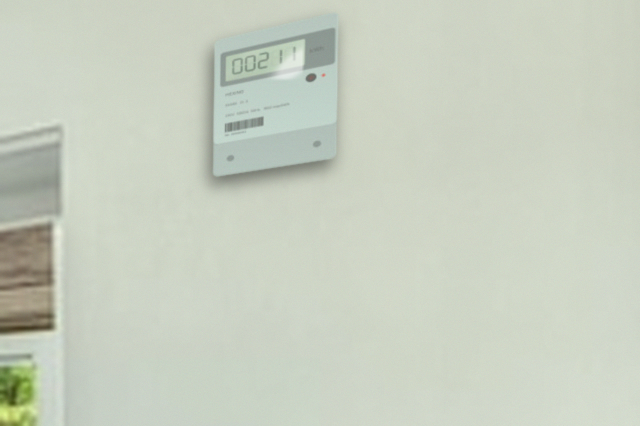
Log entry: 211 kWh
